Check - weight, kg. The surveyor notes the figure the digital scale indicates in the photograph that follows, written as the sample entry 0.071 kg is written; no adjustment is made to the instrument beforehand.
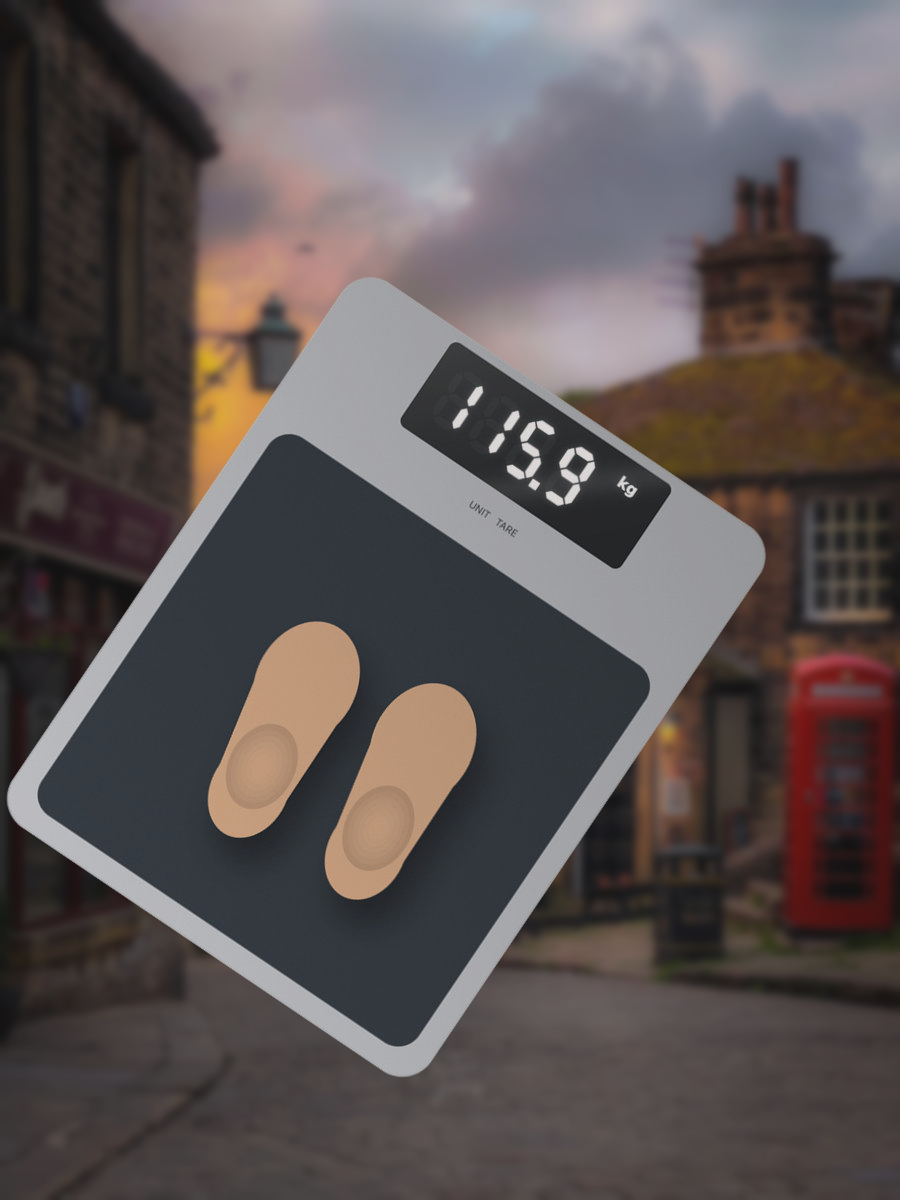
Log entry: 115.9 kg
